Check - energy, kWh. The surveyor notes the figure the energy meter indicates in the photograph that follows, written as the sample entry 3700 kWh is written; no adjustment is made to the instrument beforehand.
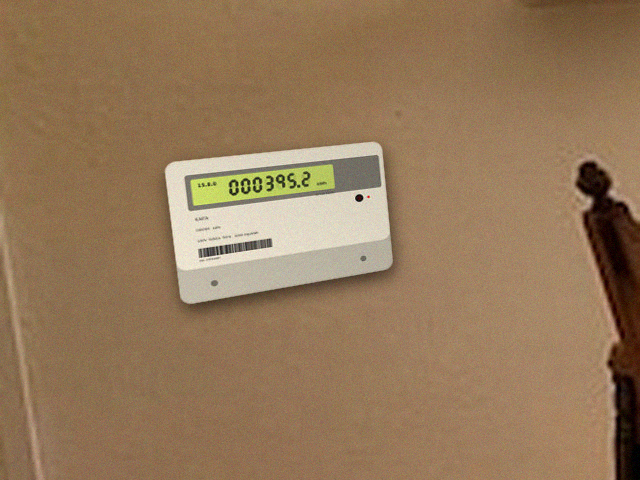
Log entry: 395.2 kWh
